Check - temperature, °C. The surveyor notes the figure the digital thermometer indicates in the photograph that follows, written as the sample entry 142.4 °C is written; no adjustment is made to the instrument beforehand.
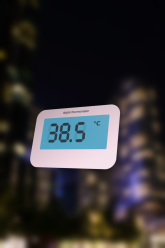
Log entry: 38.5 °C
